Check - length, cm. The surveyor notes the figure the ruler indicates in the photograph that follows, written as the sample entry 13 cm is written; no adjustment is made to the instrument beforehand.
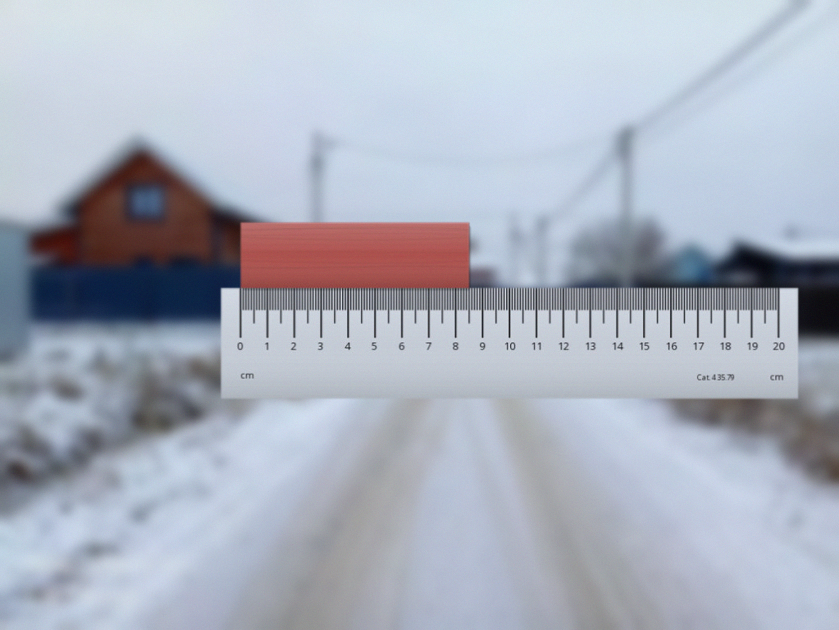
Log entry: 8.5 cm
